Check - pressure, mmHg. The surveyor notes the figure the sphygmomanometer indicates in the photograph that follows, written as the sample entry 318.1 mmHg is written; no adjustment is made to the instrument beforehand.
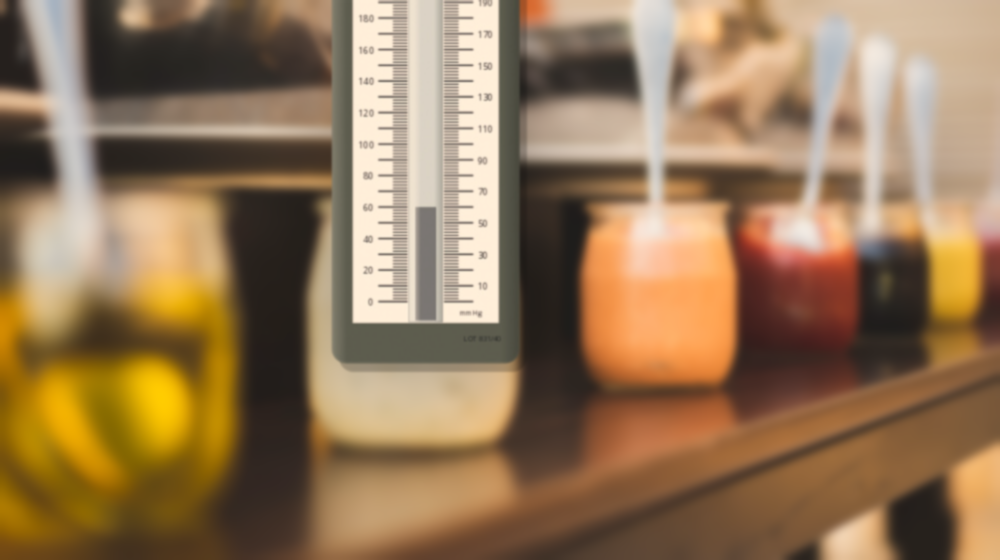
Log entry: 60 mmHg
